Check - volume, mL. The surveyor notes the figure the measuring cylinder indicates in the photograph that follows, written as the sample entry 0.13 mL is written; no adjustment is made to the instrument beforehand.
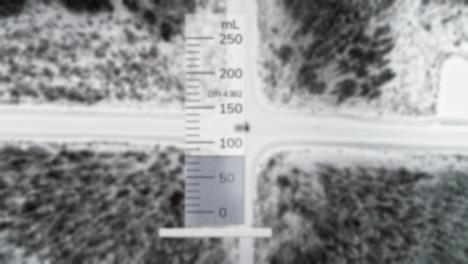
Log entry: 80 mL
